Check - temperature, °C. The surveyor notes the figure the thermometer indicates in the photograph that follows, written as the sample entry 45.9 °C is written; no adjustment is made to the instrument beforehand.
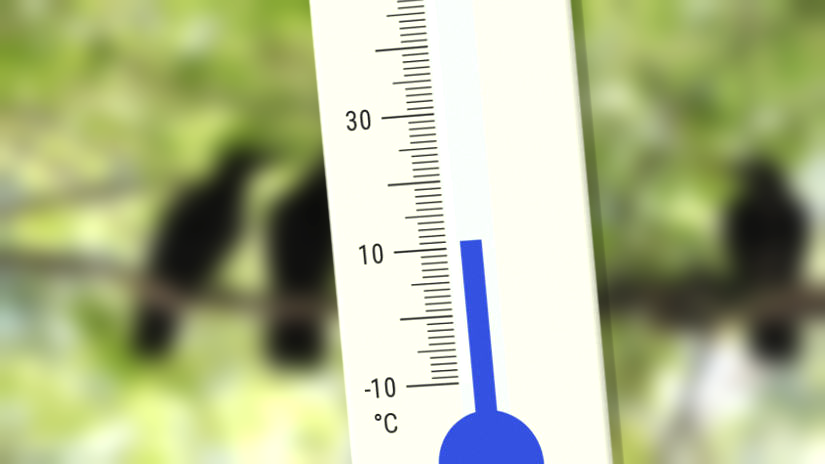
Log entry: 11 °C
